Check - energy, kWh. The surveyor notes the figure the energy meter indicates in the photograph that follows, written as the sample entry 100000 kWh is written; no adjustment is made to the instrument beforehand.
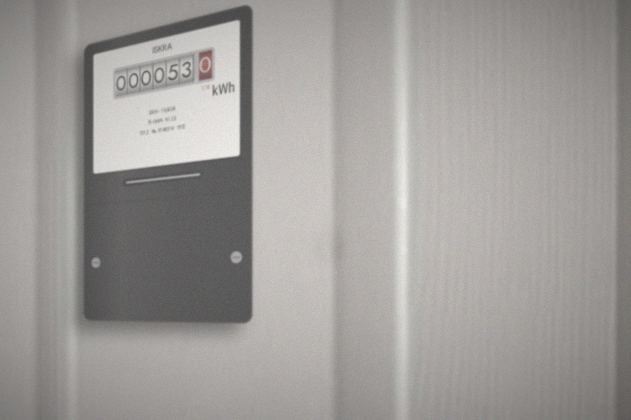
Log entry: 53.0 kWh
